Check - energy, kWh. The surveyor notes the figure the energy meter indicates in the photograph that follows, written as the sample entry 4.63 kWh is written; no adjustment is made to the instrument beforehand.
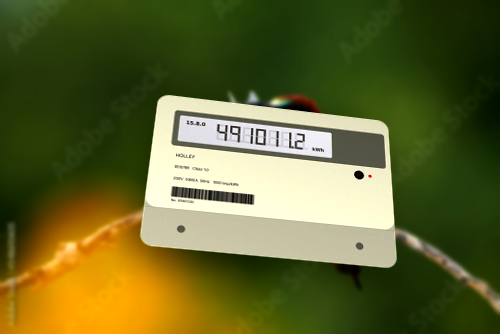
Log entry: 491011.2 kWh
